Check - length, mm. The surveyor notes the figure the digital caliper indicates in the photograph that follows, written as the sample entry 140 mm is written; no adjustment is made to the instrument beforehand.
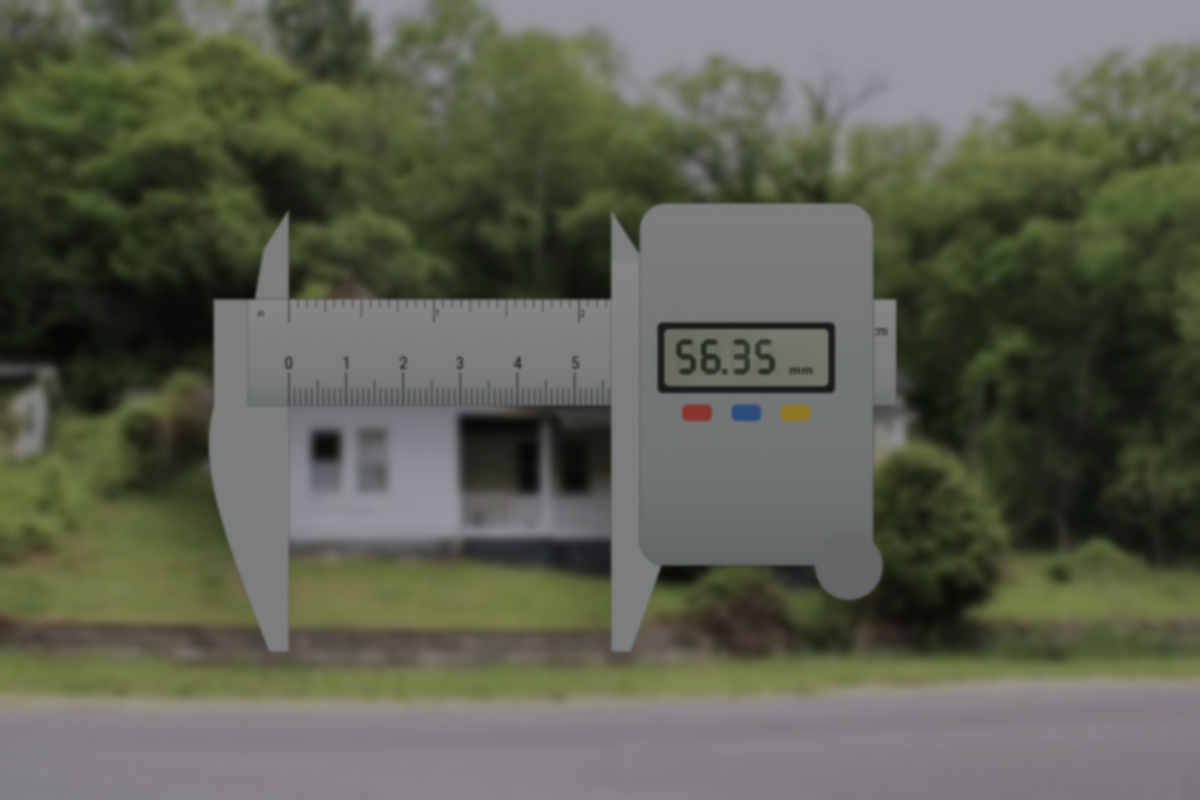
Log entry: 56.35 mm
